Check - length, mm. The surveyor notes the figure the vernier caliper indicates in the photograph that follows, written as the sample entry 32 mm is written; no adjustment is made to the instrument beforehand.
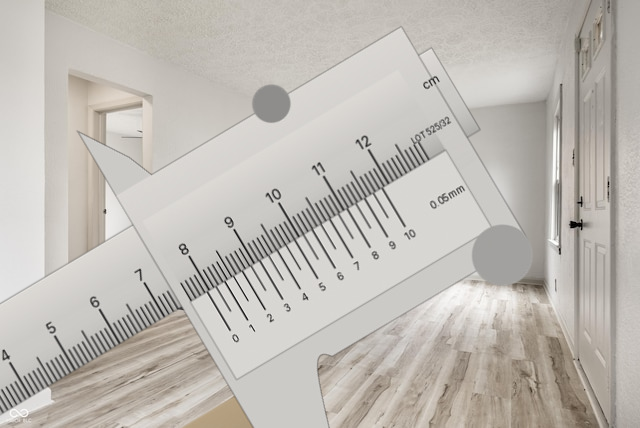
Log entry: 79.5 mm
